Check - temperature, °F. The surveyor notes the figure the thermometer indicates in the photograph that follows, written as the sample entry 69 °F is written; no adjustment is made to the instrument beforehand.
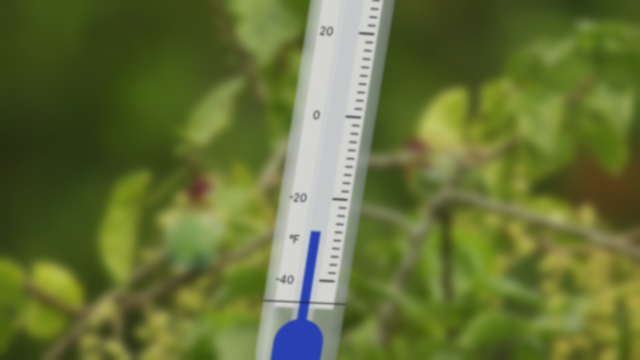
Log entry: -28 °F
